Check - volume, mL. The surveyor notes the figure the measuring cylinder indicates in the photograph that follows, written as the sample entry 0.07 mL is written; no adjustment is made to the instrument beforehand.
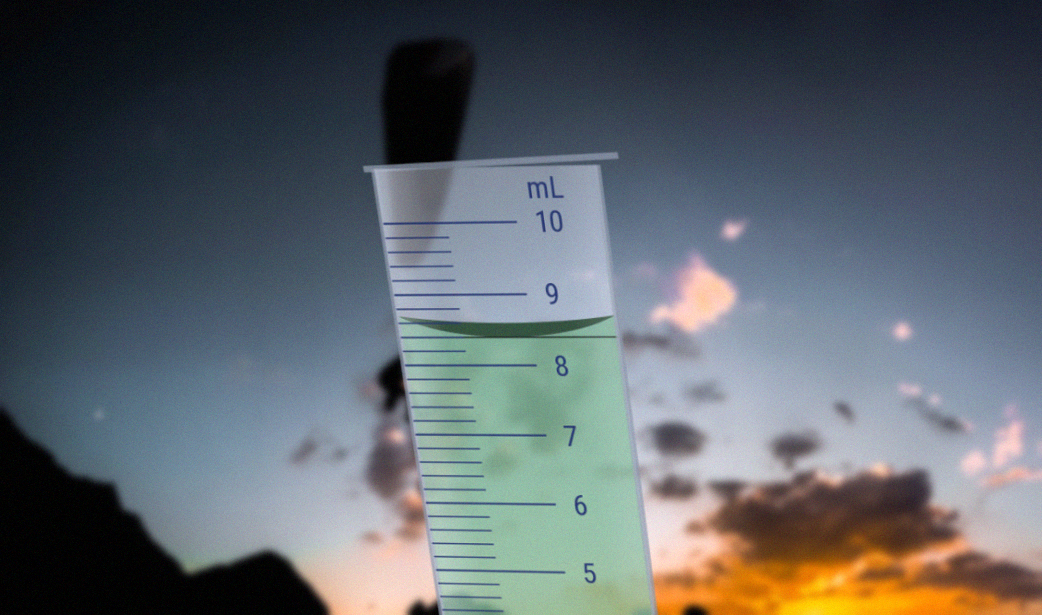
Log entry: 8.4 mL
